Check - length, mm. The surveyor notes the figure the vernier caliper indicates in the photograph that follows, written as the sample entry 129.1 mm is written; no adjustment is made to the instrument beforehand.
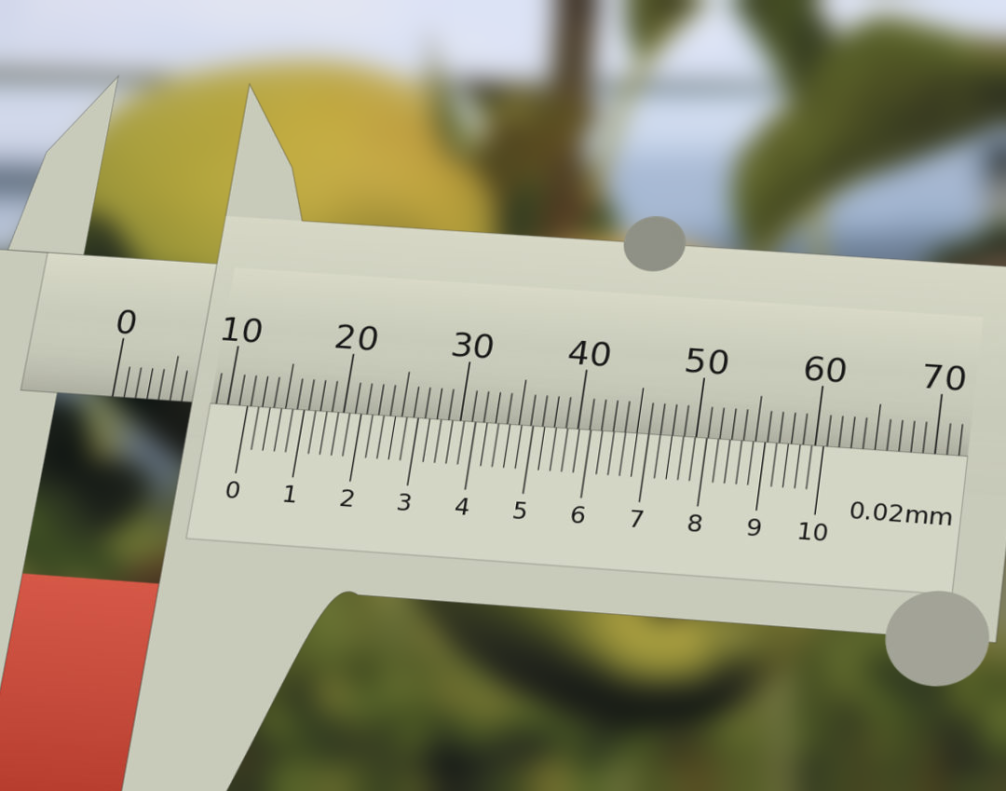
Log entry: 11.7 mm
